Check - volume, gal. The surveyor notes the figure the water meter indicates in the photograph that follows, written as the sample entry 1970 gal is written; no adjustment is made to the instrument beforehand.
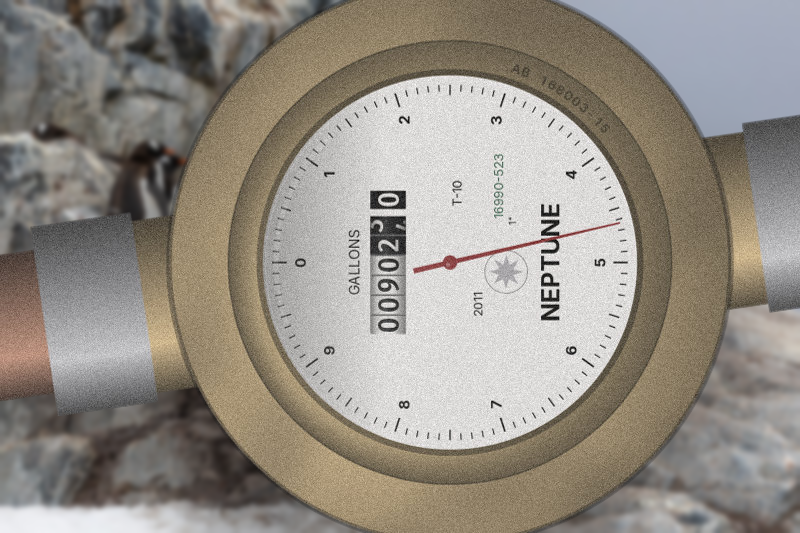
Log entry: 90234.6 gal
